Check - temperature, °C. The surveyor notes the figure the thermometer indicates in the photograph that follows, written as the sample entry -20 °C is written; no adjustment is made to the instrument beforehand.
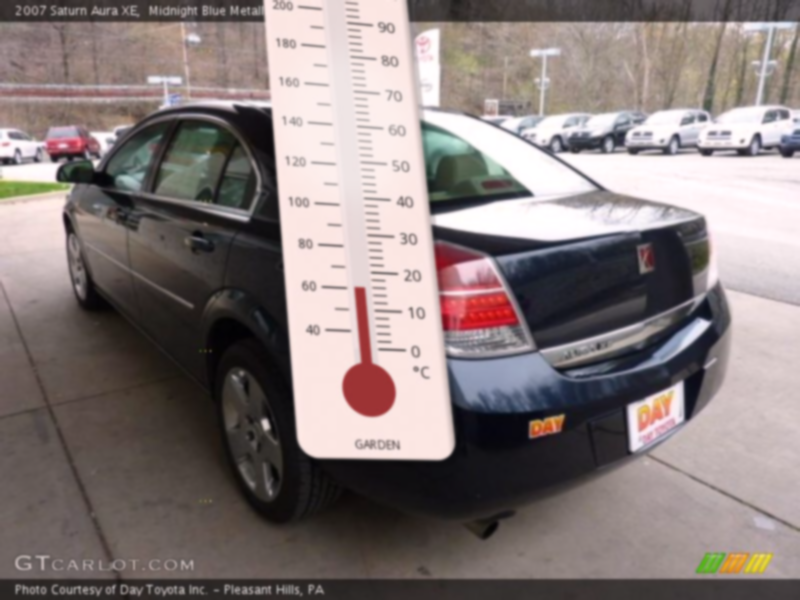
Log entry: 16 °C
